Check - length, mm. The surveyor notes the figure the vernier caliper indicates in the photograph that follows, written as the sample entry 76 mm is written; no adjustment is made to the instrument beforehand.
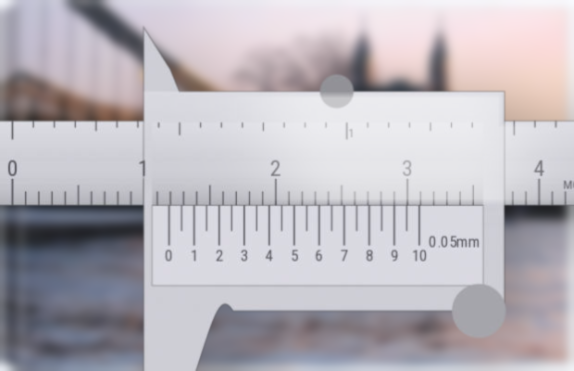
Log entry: 11.9 mm
